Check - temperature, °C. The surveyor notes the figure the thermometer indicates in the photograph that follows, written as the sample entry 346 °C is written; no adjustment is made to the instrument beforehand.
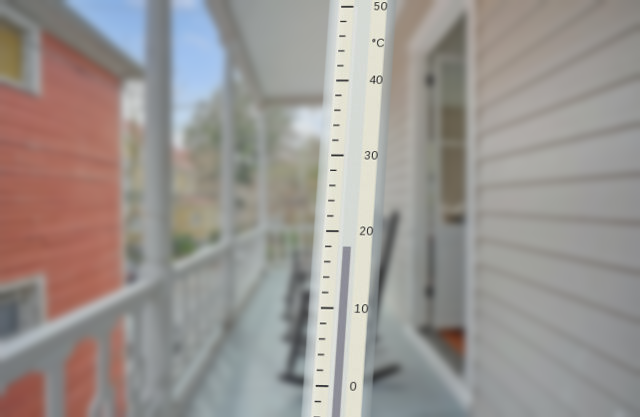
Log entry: 18 °C
